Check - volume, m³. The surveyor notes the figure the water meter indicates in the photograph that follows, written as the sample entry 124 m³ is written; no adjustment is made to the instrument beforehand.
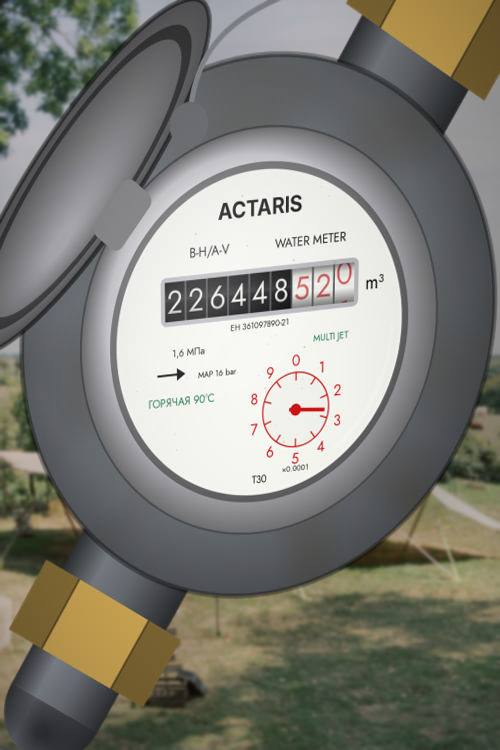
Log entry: 226448.5202 m³
